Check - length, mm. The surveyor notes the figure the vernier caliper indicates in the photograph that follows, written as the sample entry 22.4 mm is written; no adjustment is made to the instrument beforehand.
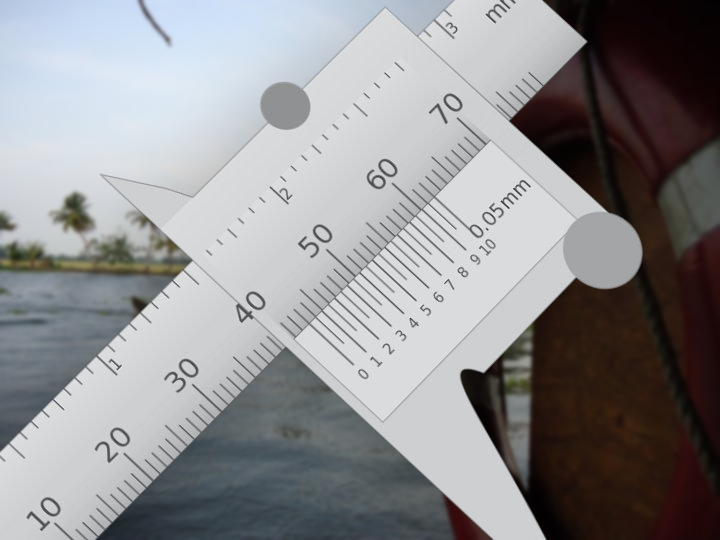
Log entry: 43.0 mm
